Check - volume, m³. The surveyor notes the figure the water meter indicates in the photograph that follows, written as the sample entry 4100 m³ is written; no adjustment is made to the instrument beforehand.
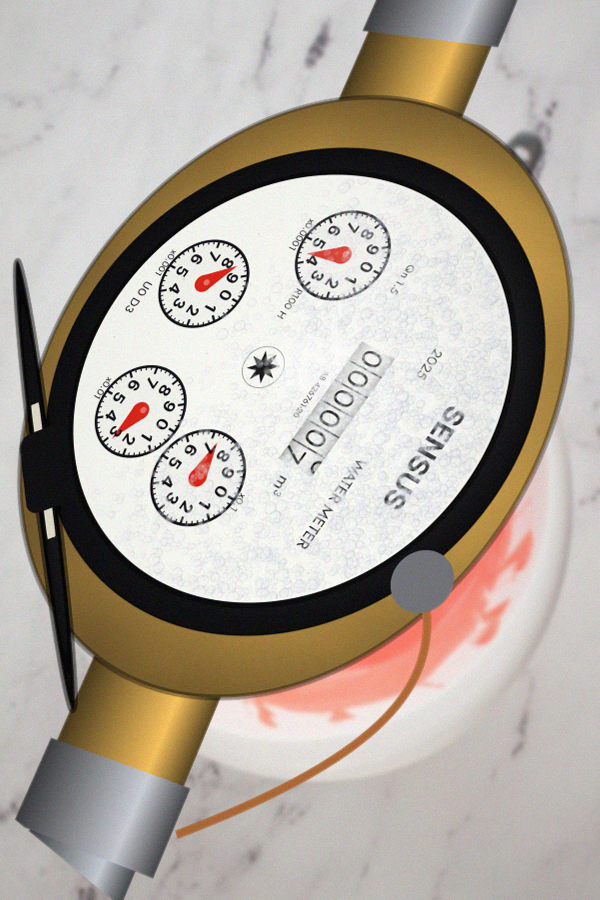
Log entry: 6.7284 m³
